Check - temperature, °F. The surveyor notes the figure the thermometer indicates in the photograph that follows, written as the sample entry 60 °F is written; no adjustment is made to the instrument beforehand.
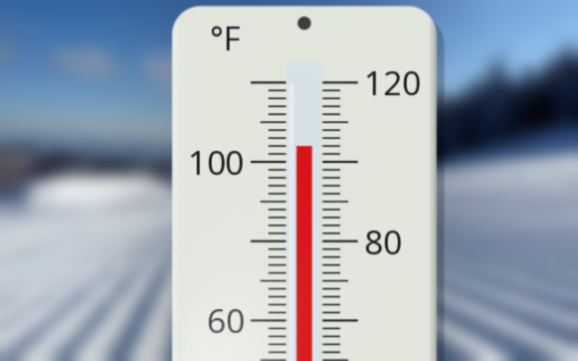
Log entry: 104 °F
